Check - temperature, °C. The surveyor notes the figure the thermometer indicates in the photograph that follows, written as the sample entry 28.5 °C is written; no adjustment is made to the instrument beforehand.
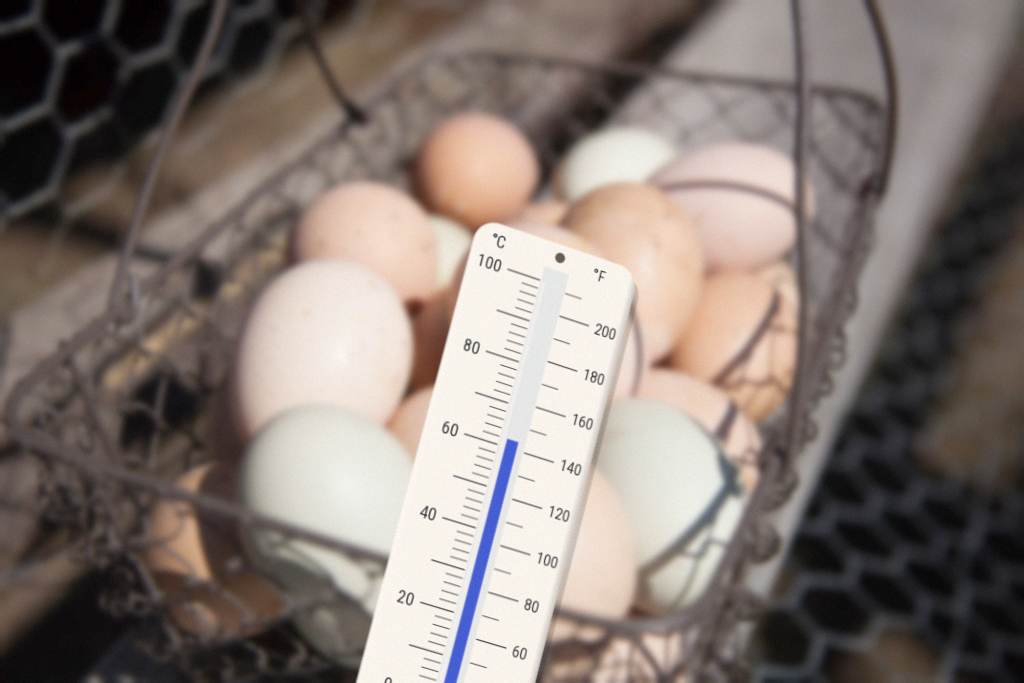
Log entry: 62 °C
